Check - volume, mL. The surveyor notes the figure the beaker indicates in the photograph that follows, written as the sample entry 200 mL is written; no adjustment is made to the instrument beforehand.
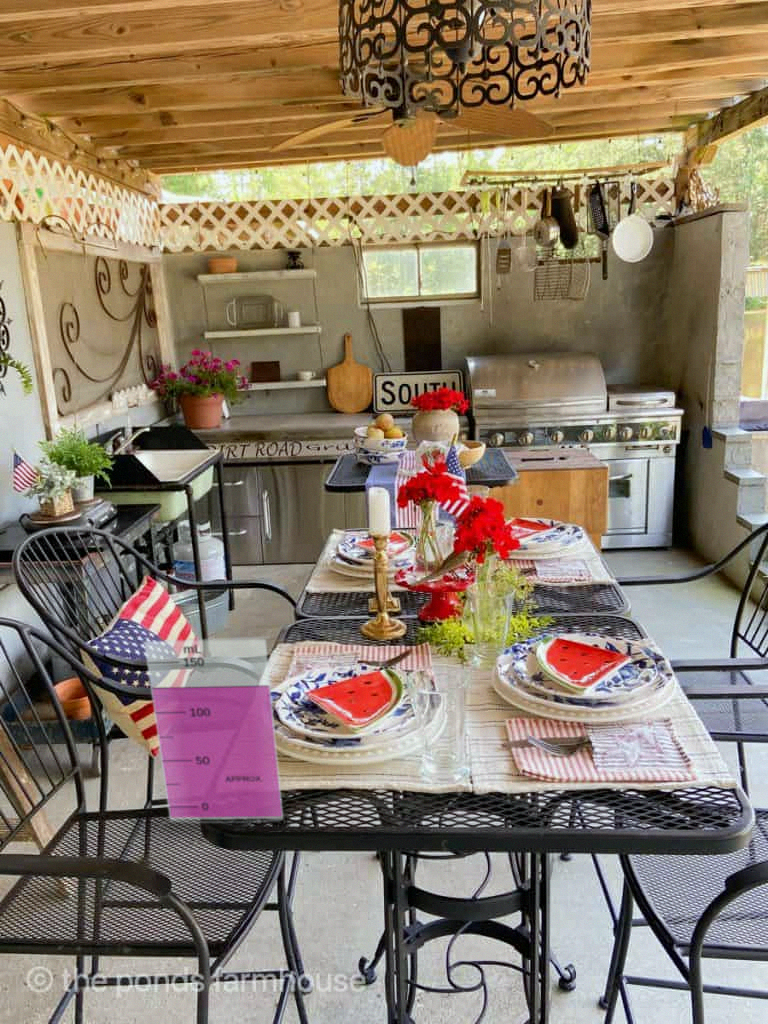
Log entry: 125 mL
